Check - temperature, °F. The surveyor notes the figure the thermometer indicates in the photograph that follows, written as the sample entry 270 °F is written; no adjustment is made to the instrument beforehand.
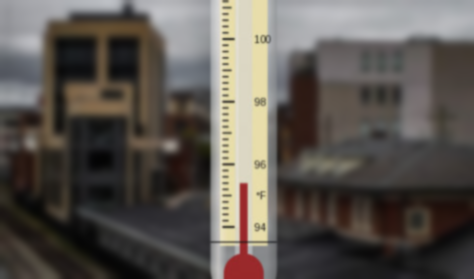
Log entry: 95.4 °F
